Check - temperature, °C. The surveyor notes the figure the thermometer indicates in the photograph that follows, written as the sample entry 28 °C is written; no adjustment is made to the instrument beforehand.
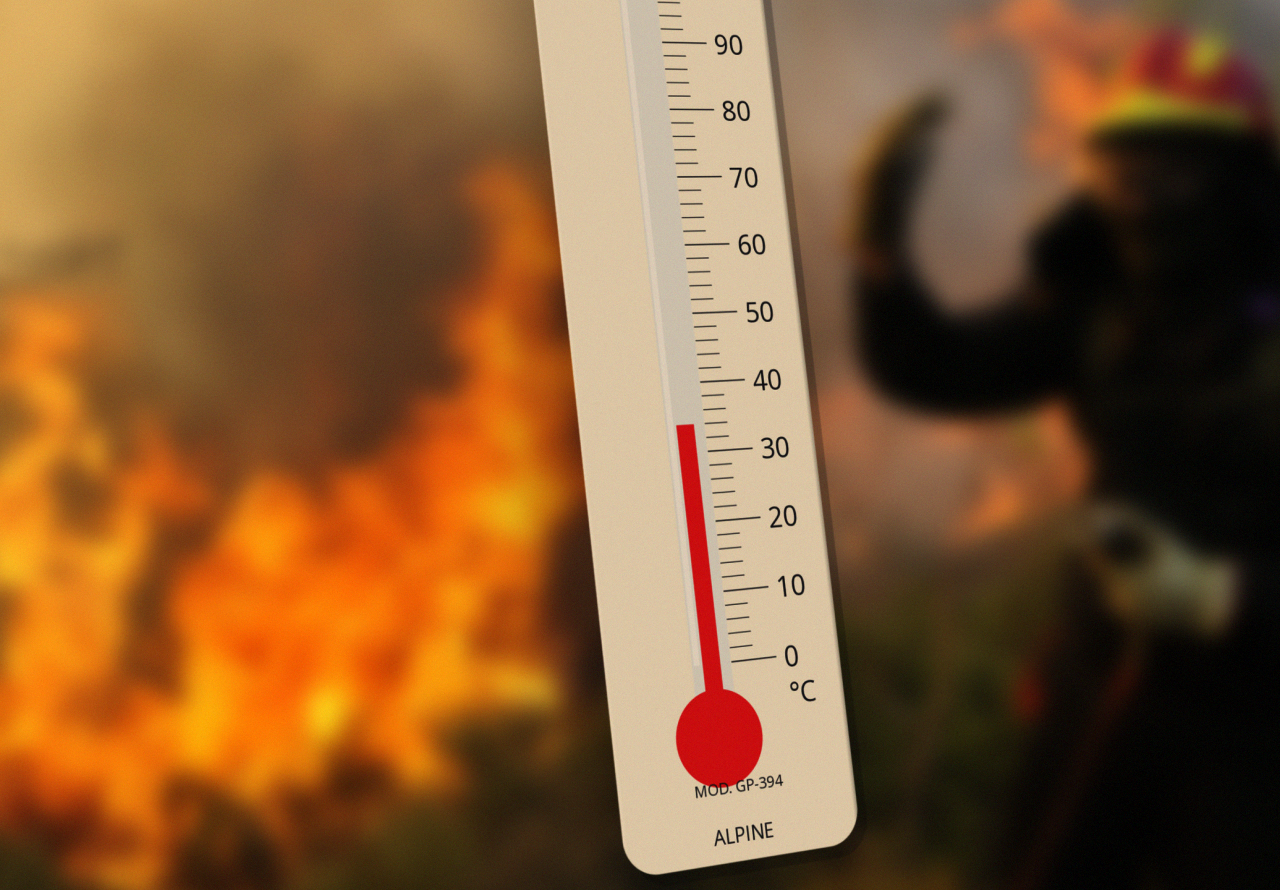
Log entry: 34 °C
